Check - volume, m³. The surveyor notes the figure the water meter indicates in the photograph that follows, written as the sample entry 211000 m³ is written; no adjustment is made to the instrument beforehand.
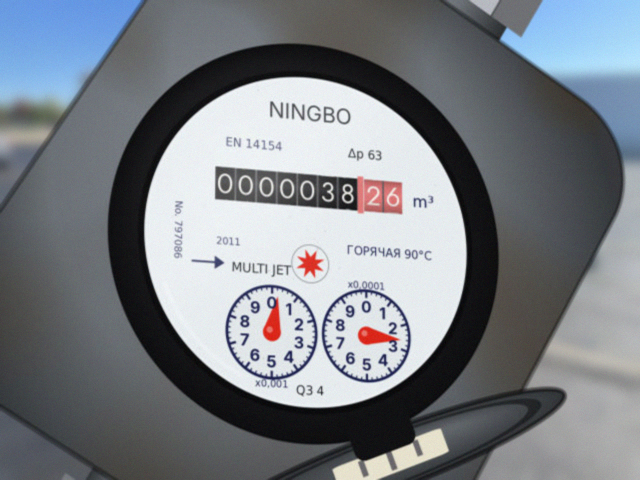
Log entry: 38.2602 m³
